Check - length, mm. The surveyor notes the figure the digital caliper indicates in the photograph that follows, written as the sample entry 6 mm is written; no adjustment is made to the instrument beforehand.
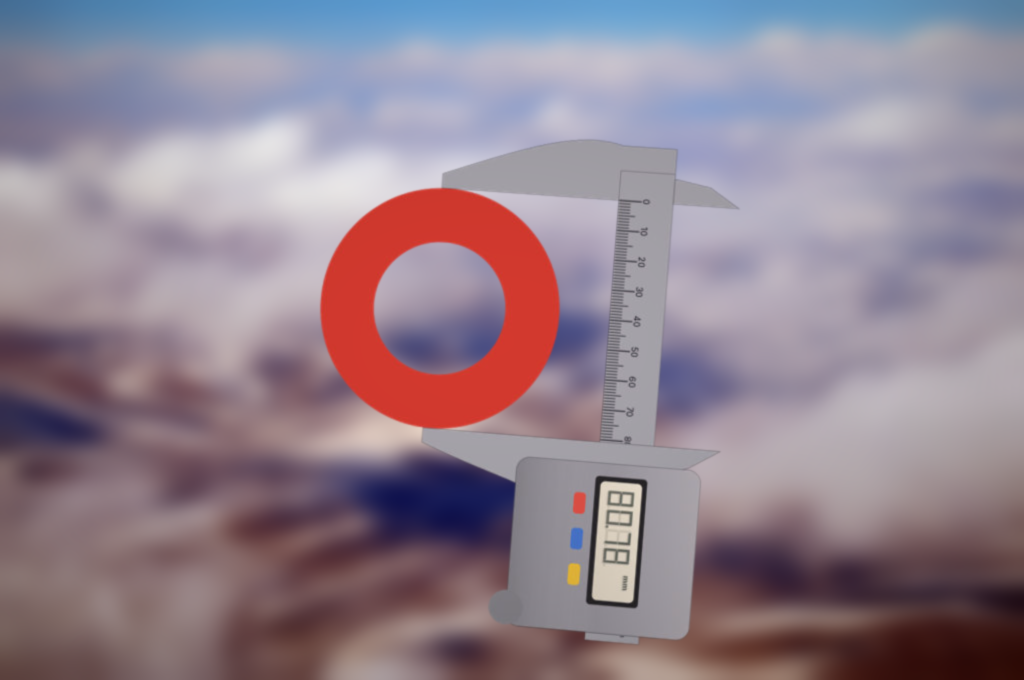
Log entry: 80.78 mm
